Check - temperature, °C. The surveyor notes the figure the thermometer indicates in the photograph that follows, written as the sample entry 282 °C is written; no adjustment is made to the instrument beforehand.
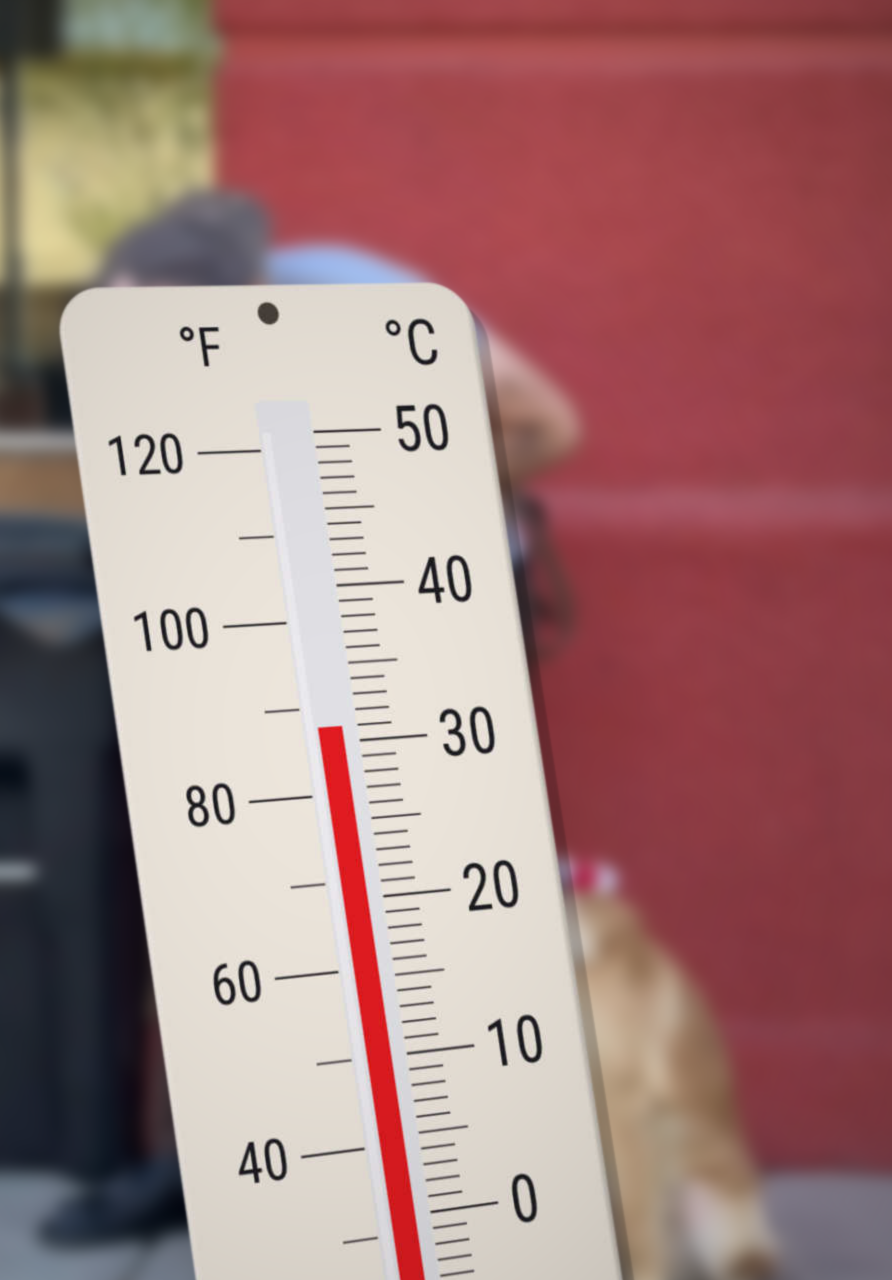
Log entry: 31 °C
